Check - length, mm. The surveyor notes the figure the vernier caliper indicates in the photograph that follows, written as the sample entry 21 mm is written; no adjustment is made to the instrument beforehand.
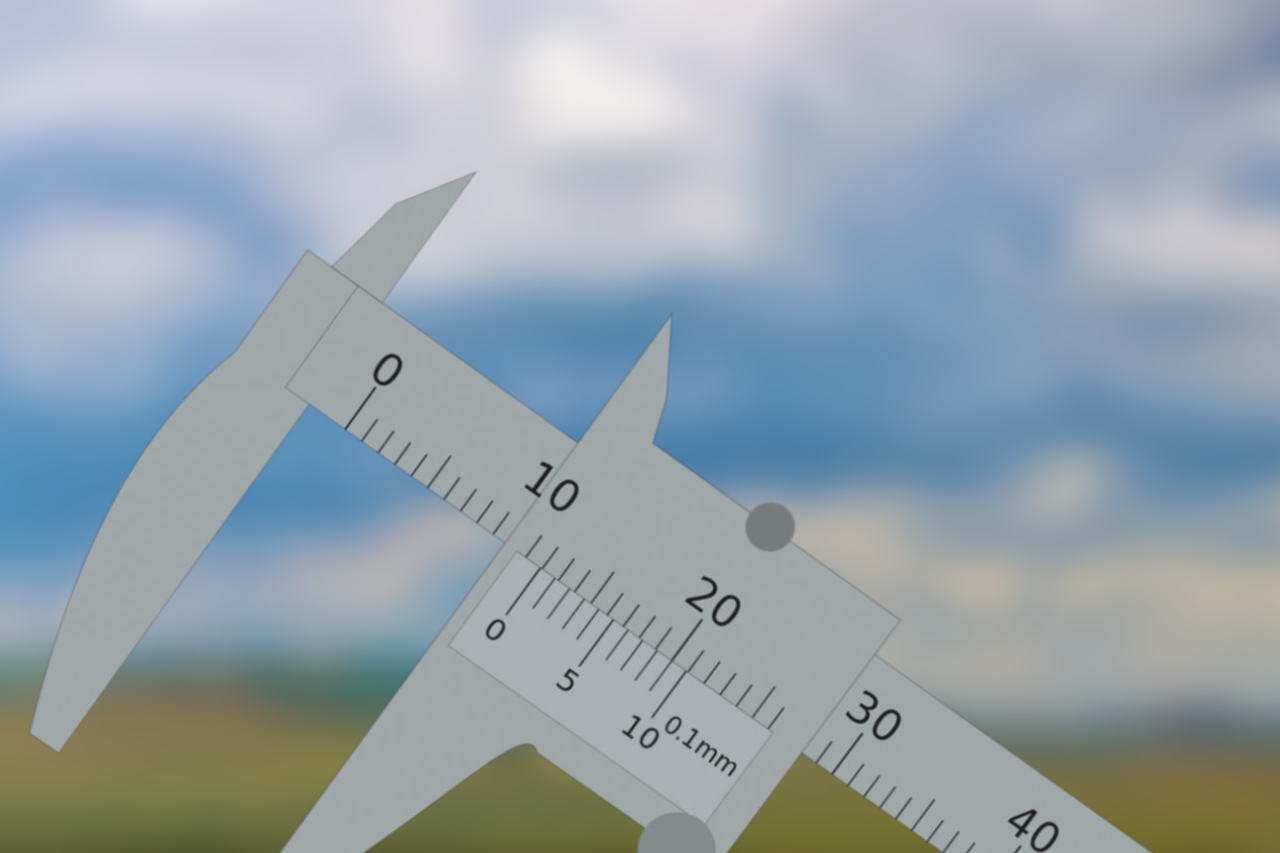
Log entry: 11.9 mm
